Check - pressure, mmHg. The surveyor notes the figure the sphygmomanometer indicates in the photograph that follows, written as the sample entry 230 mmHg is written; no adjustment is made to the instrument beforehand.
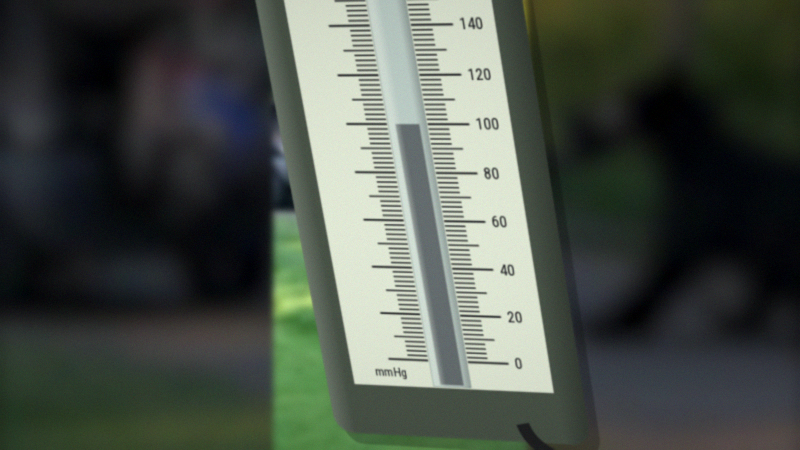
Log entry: 100 mmHg
